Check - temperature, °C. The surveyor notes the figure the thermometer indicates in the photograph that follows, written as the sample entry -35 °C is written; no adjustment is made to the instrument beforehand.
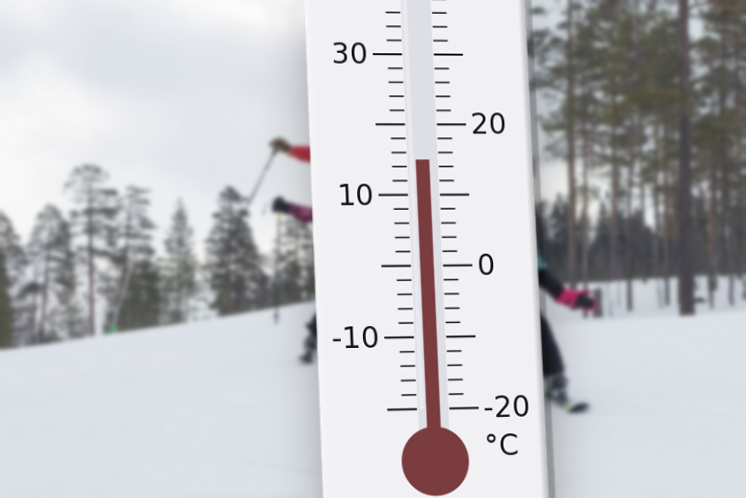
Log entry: 15 °C
